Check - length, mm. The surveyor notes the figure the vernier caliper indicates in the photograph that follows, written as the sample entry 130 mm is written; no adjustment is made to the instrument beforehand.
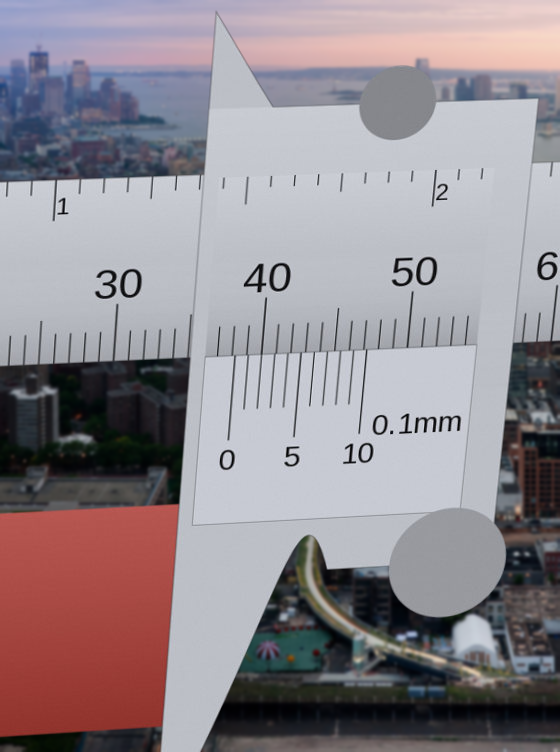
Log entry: 38.2 mm
